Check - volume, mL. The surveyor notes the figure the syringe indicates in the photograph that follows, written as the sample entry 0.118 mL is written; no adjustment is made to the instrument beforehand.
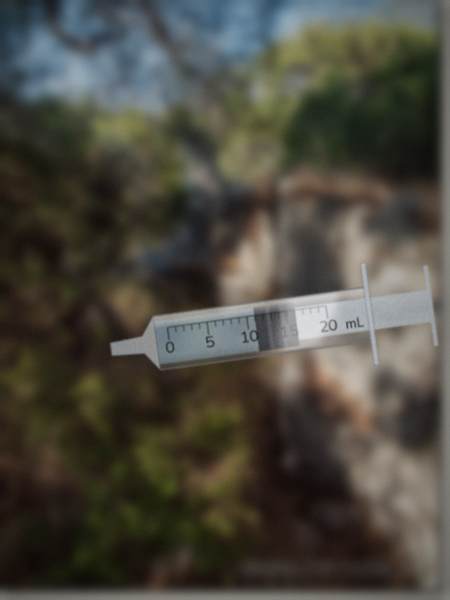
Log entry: 11 mL
